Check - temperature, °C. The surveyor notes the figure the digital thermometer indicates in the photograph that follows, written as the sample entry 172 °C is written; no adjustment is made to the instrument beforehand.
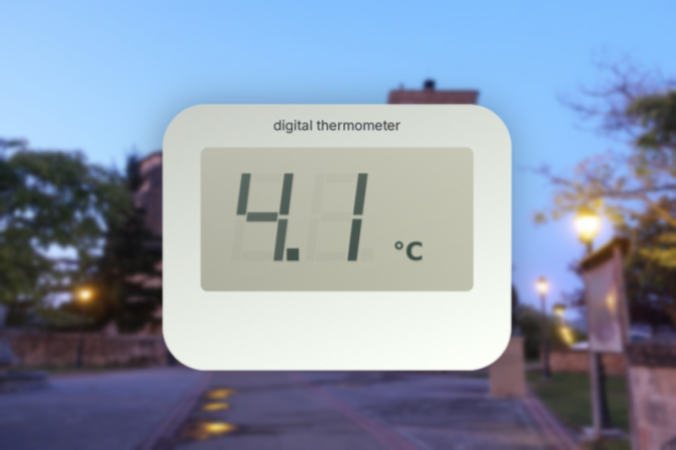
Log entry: 4.1 °C
